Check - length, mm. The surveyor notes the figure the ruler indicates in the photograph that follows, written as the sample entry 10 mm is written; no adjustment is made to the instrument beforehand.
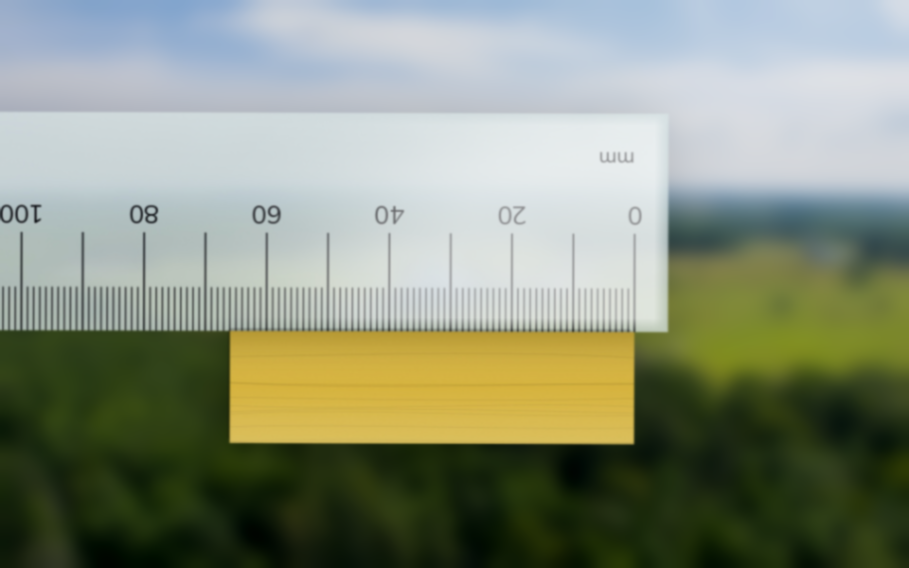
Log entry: 66 mm
